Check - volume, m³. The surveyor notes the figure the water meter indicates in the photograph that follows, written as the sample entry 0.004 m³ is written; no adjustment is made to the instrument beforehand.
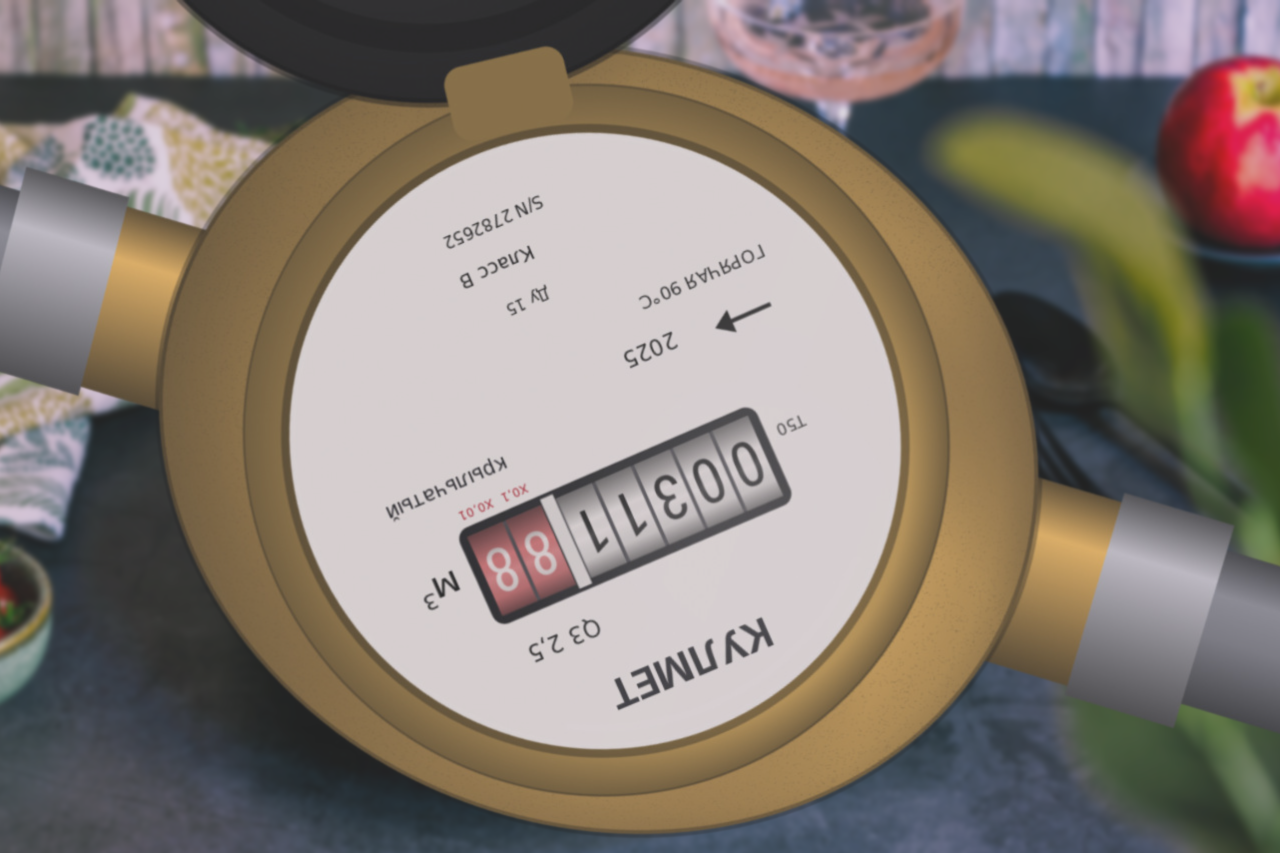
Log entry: 311.88 m³
